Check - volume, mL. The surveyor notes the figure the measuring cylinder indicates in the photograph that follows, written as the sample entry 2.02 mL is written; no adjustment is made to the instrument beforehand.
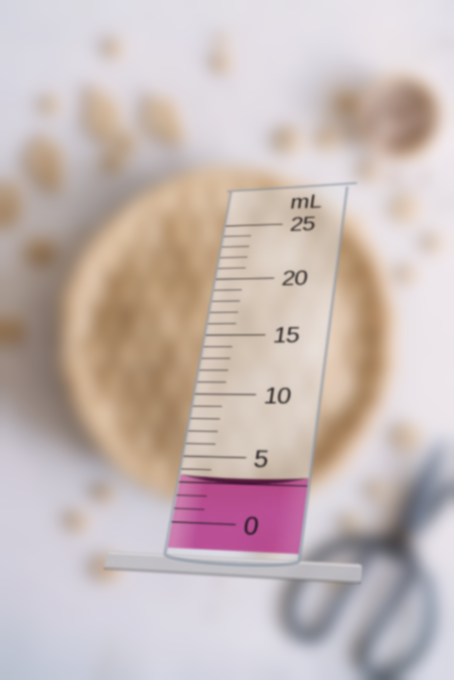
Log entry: 3 mL
